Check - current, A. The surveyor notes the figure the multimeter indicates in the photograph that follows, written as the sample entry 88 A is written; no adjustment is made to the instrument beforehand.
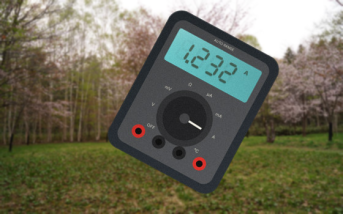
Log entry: 1.232 A
